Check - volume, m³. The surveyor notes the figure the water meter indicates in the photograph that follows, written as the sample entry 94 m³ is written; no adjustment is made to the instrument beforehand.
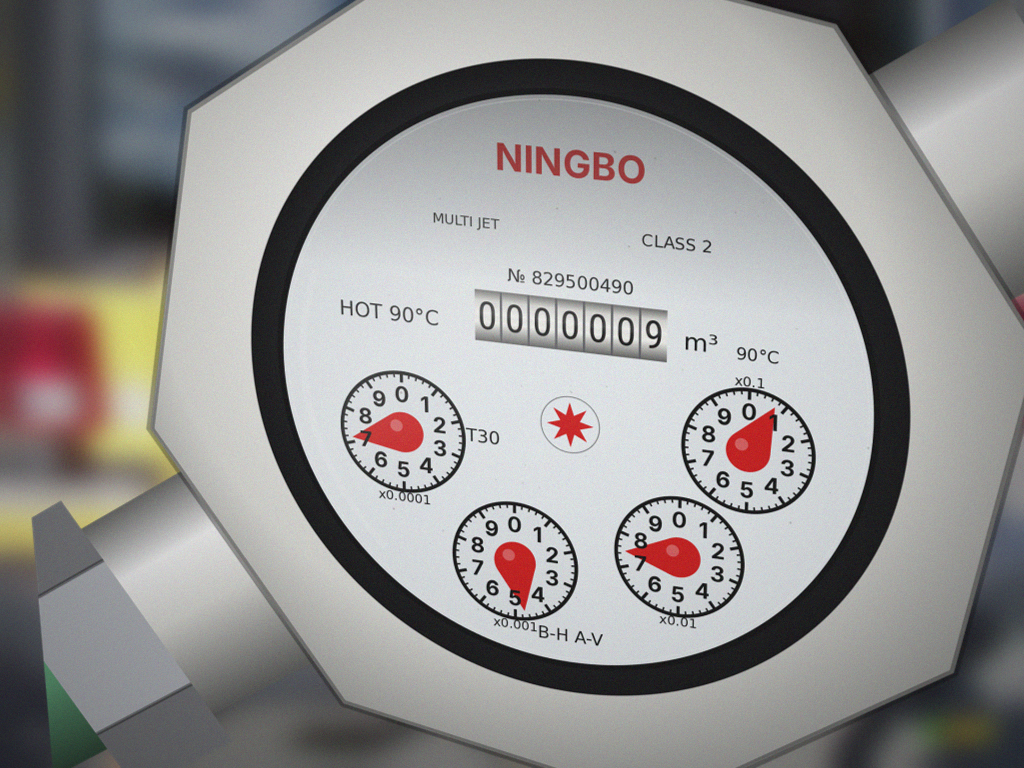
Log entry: 9.0747 m³
